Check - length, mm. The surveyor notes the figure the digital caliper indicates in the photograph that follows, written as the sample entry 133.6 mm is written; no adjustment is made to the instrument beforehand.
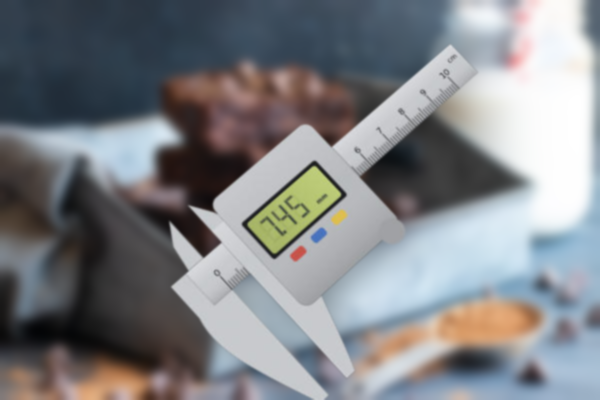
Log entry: 7.45 mm
